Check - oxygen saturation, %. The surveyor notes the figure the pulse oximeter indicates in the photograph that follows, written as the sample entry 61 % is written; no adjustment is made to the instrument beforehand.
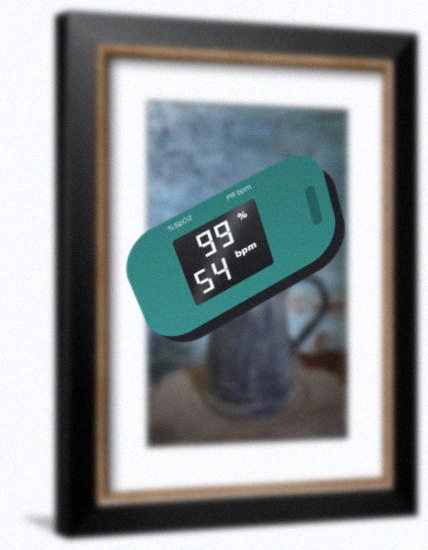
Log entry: 99 %
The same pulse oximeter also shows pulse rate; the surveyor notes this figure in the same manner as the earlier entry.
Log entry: 54 bpm
